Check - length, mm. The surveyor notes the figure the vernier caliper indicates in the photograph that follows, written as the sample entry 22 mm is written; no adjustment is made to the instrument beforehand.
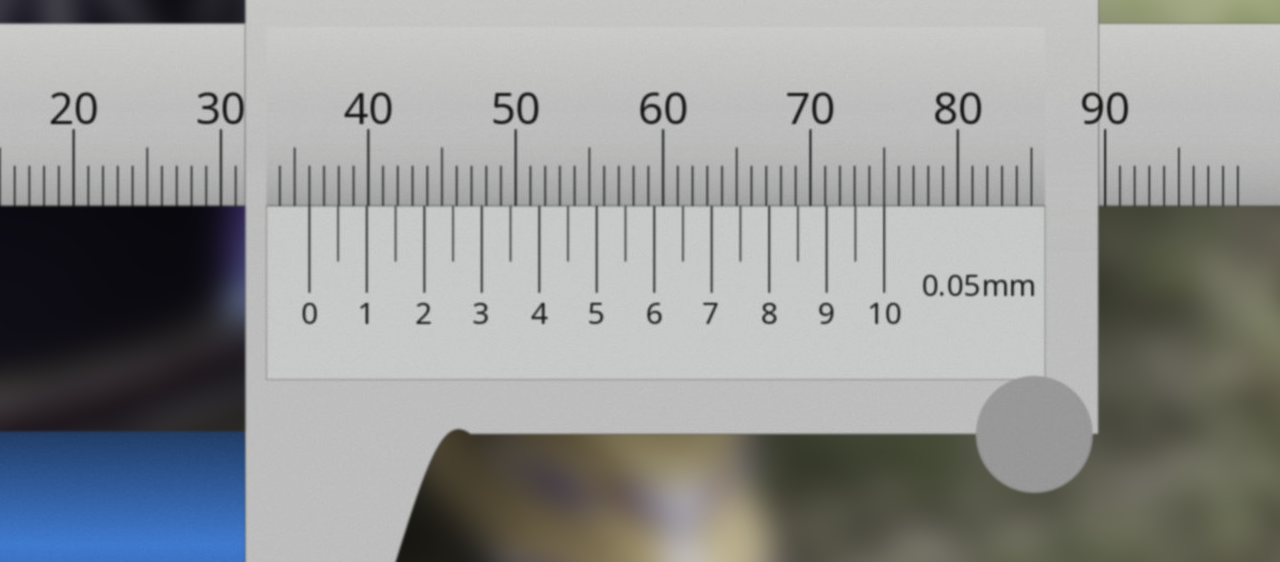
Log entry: 36.0 mm
